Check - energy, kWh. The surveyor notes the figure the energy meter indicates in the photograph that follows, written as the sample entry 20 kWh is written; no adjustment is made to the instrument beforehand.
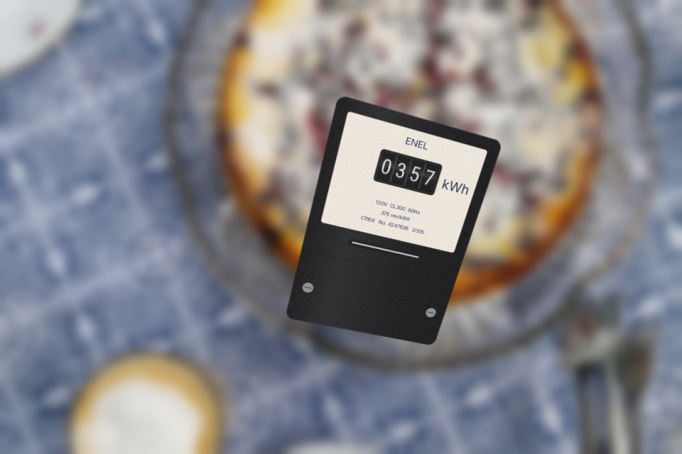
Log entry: 357 kWh
